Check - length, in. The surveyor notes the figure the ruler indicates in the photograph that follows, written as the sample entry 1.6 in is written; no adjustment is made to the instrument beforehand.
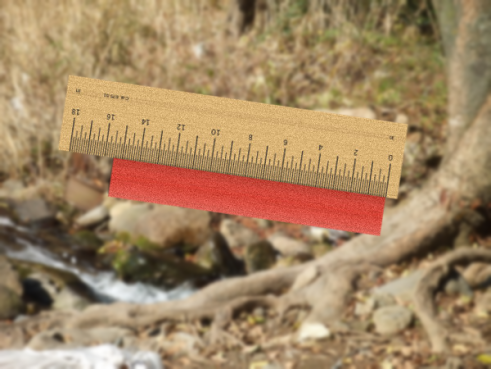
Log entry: 15.5 in
